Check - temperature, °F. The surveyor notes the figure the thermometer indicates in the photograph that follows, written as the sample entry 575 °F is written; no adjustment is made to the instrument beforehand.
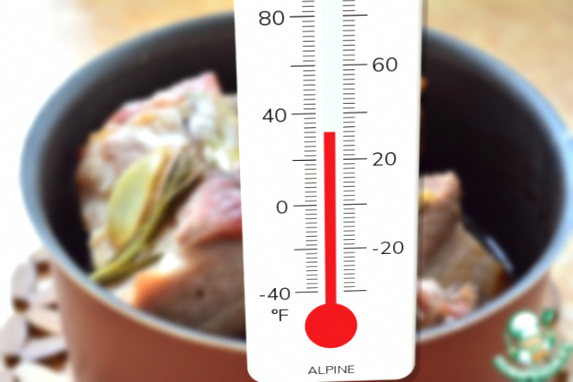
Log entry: 32 °F
